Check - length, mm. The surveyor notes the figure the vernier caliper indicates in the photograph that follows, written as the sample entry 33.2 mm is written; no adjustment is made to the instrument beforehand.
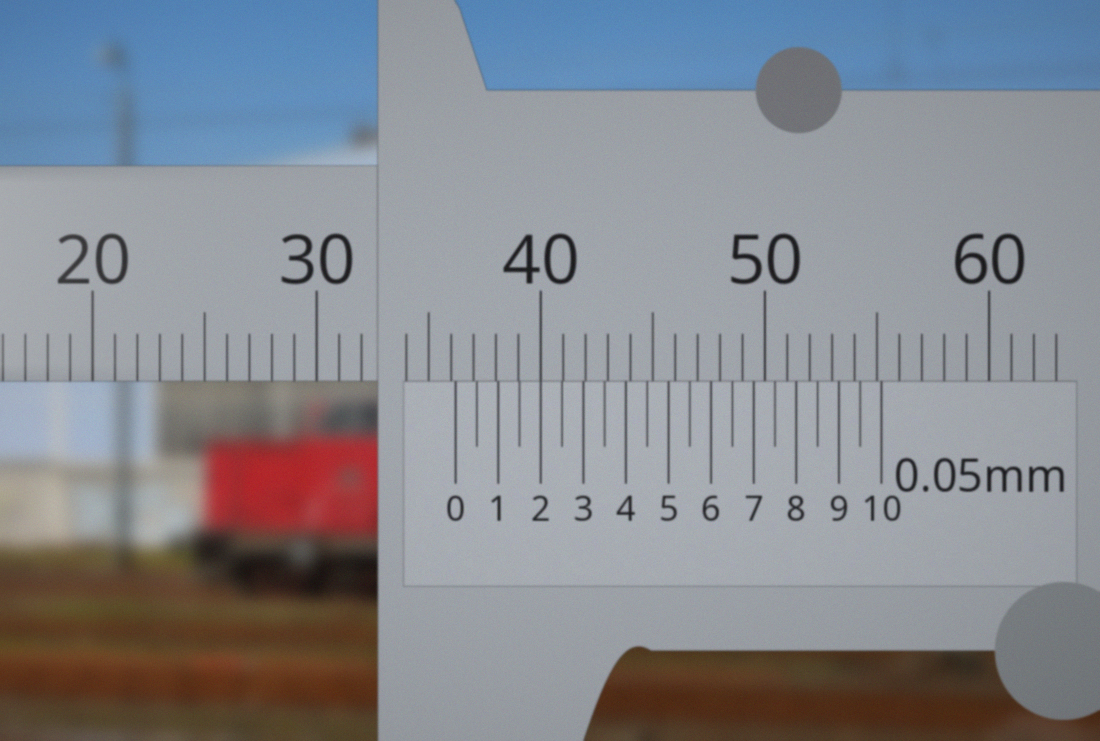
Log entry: 36.2 mm
